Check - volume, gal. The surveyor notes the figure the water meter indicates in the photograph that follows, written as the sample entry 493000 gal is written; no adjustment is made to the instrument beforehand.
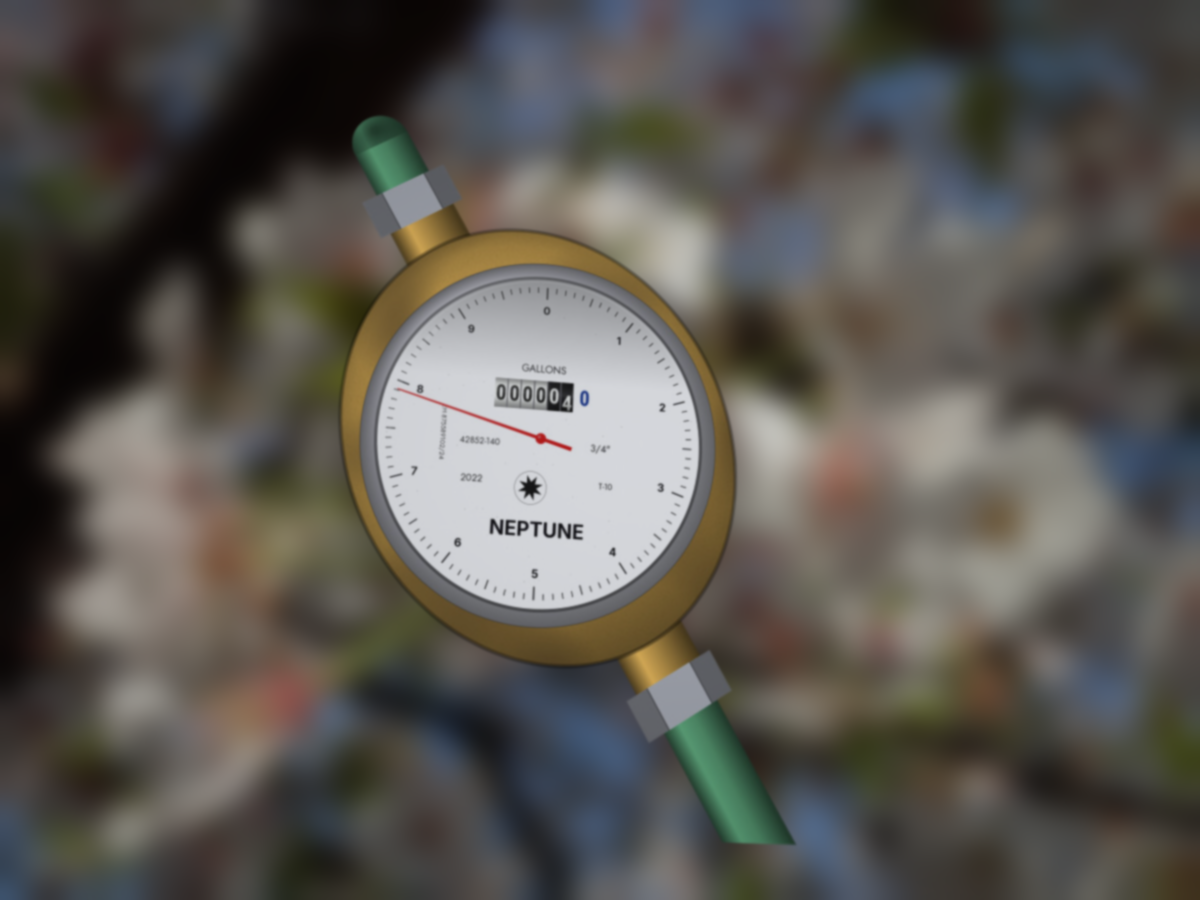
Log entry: 37.9 gal
